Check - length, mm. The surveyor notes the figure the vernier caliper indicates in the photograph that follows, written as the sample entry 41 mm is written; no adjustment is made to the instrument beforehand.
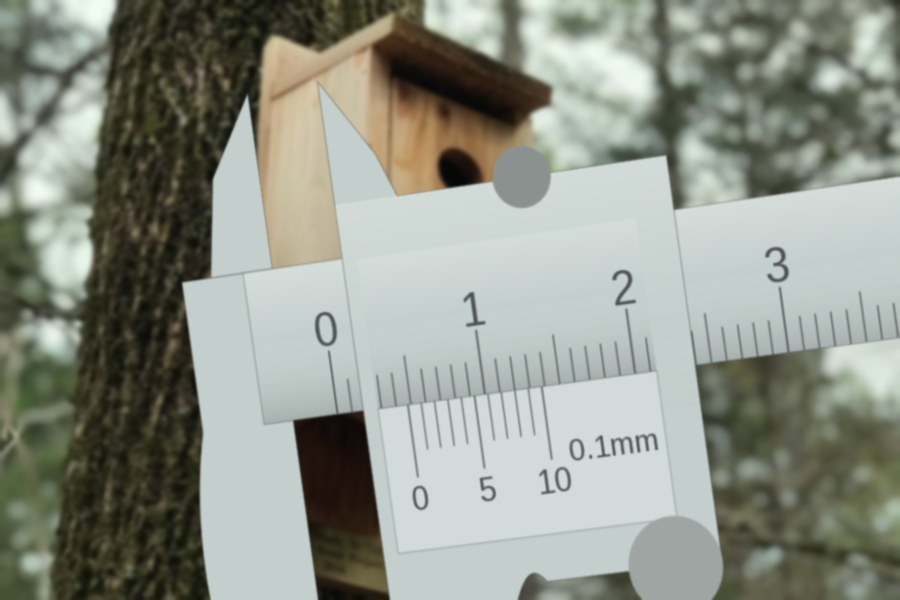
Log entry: 4.8 mm
